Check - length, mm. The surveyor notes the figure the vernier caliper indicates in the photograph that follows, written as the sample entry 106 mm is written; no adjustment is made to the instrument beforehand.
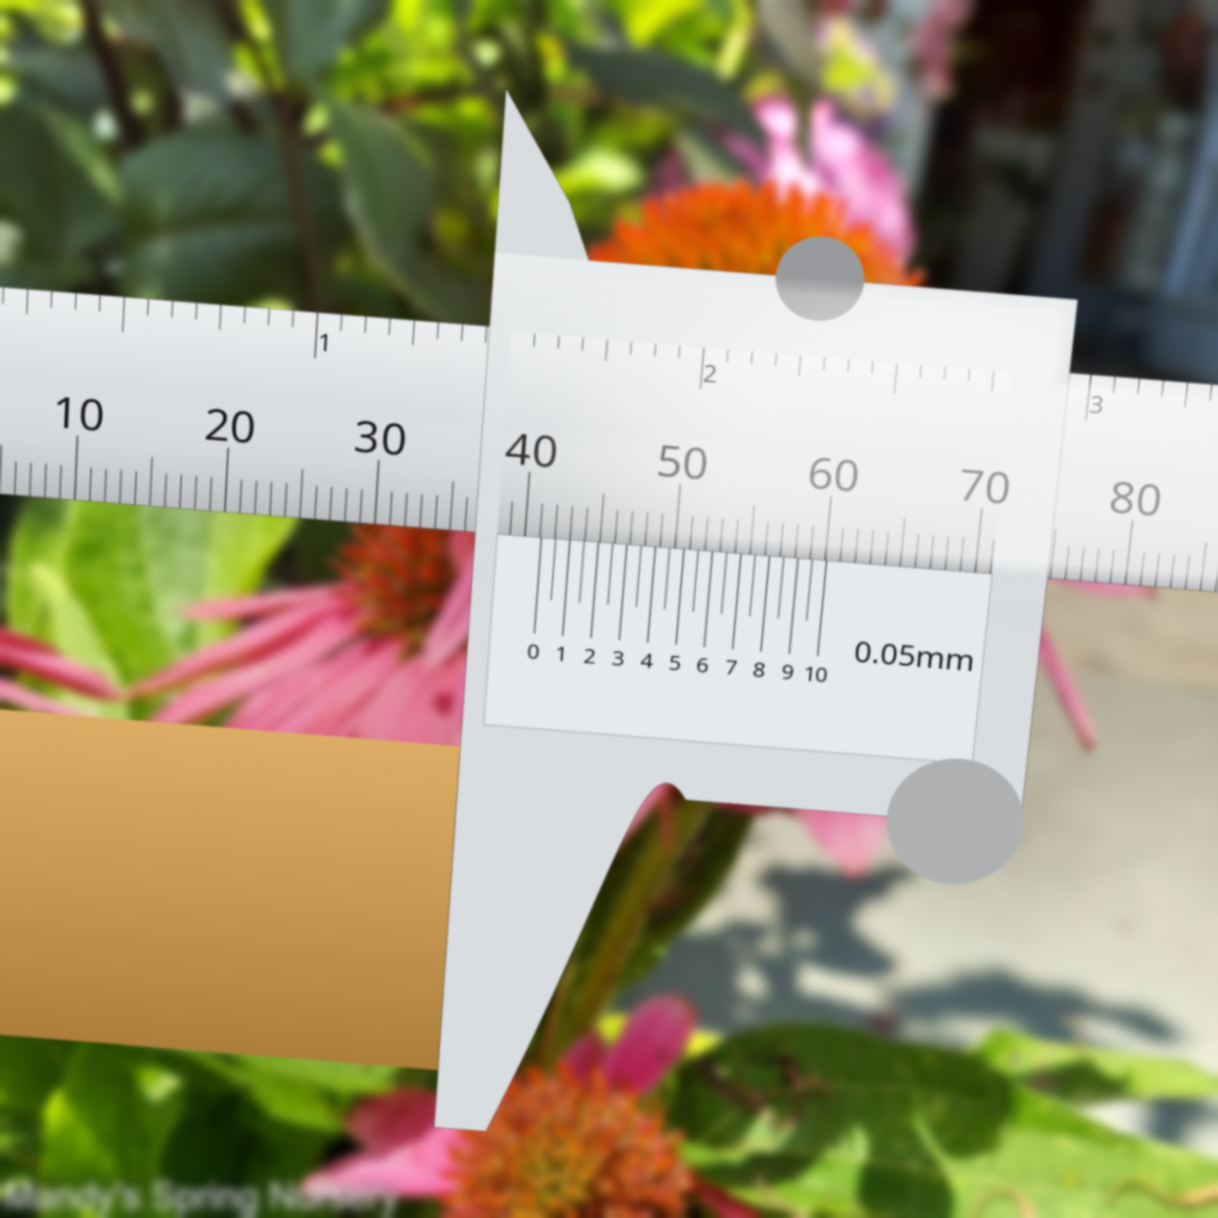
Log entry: 41.1 mm
